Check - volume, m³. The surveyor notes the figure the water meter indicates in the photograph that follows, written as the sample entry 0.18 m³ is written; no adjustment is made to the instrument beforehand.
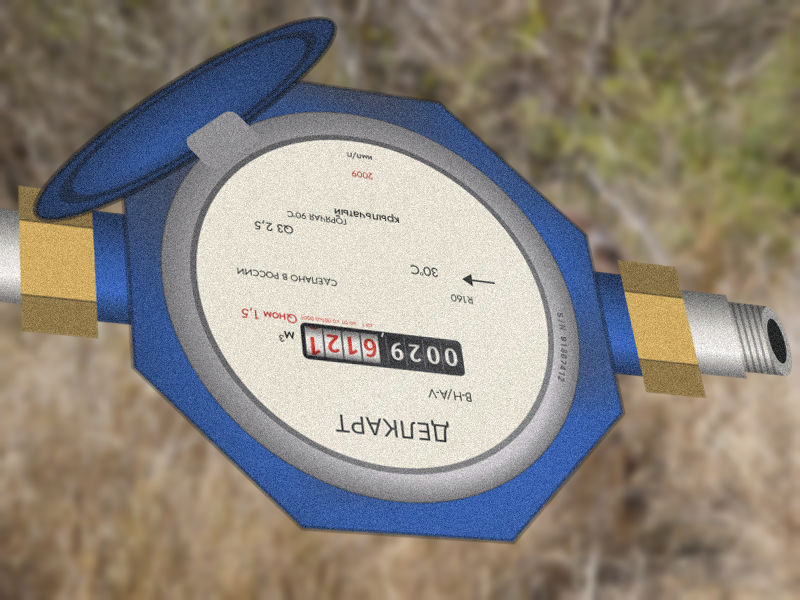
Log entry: 29.6121 m³
